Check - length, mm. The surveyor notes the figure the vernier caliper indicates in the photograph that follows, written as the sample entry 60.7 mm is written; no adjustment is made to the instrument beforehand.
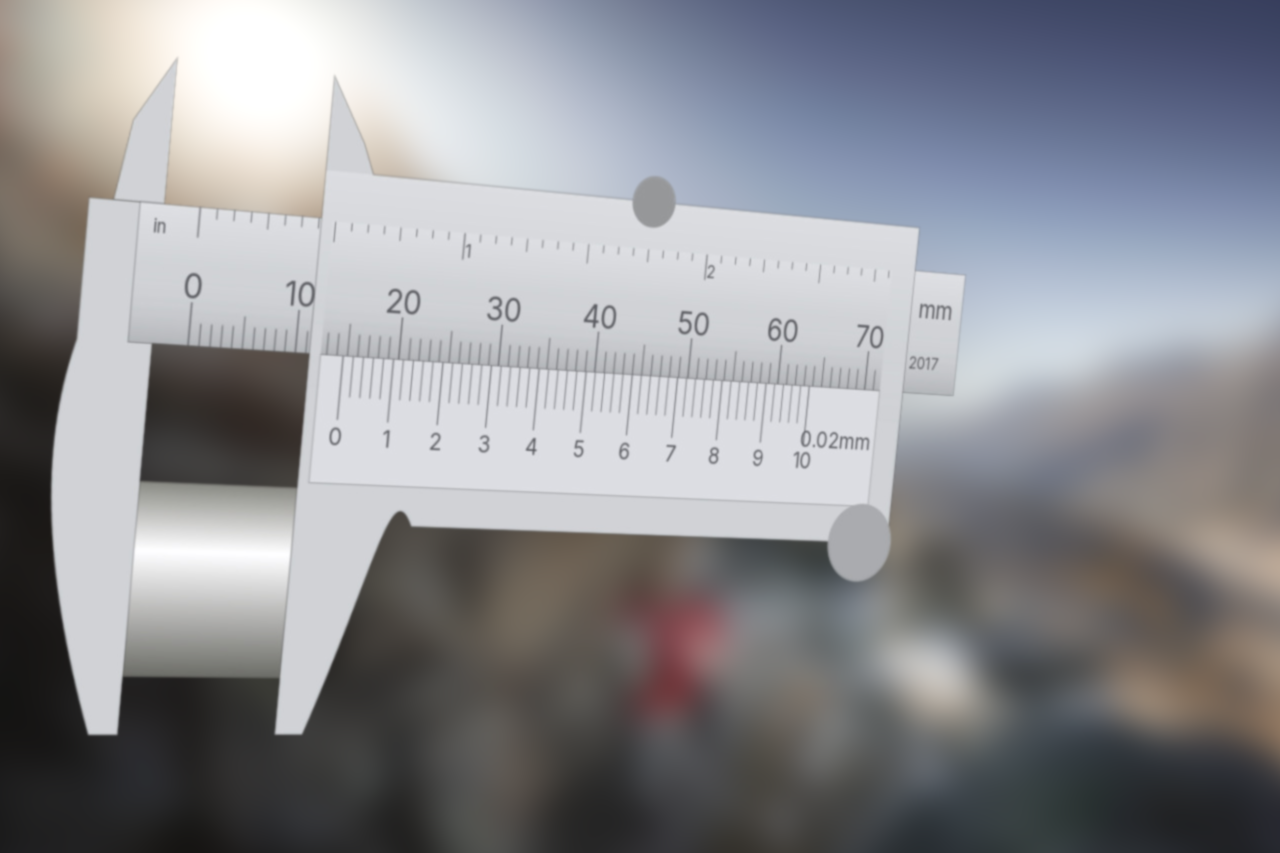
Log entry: 14.6 mm
